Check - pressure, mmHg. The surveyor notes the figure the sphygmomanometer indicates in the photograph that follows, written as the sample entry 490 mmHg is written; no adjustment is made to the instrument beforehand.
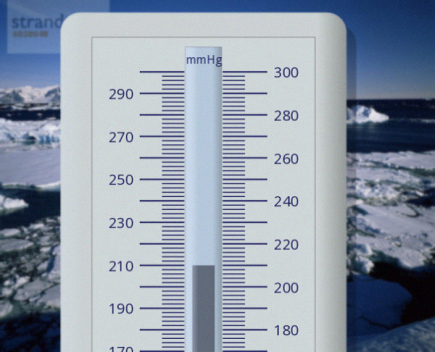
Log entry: 210 mmHg
